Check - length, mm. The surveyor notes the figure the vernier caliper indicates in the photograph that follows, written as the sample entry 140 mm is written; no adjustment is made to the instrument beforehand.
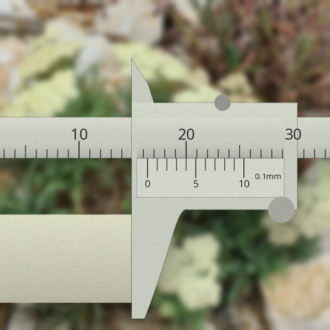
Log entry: 16.4 mm
